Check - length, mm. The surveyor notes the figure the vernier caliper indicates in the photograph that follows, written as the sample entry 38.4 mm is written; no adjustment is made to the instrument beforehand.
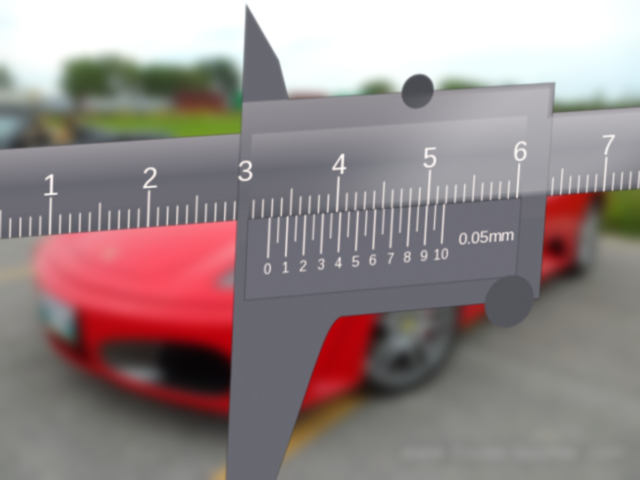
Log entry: 32.8 mm
